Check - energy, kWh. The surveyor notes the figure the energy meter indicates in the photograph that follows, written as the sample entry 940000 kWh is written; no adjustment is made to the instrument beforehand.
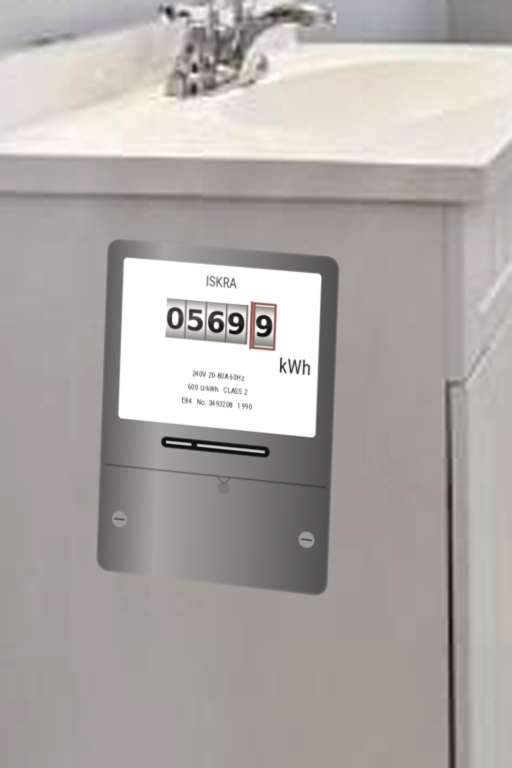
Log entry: 569.9 kWh
